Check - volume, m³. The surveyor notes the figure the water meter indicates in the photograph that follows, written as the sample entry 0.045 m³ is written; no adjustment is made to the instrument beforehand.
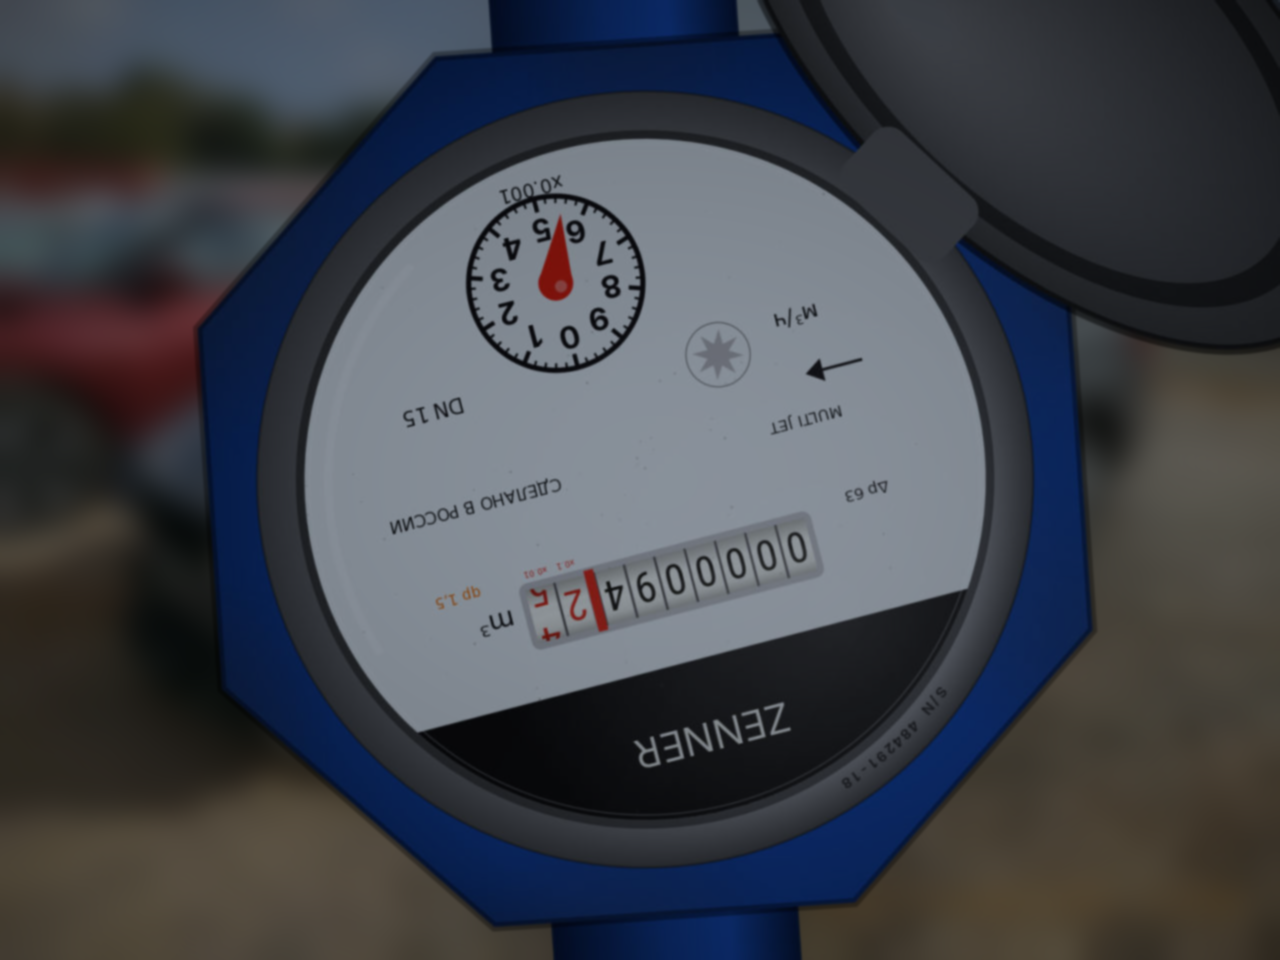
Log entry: 94.245 m³
